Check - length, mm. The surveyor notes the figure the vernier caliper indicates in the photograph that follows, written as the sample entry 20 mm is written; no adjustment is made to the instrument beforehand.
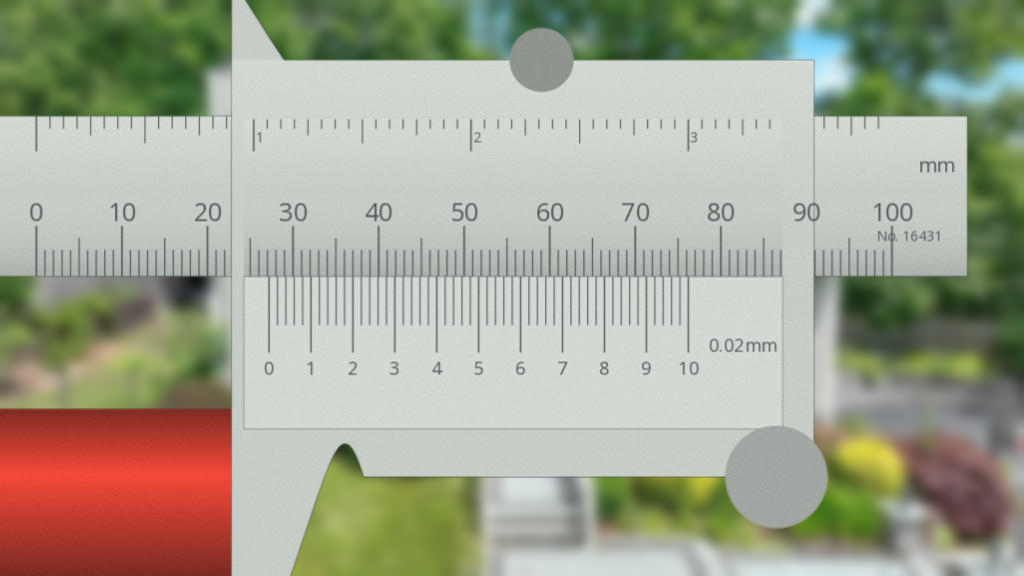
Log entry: 27.2 mm
